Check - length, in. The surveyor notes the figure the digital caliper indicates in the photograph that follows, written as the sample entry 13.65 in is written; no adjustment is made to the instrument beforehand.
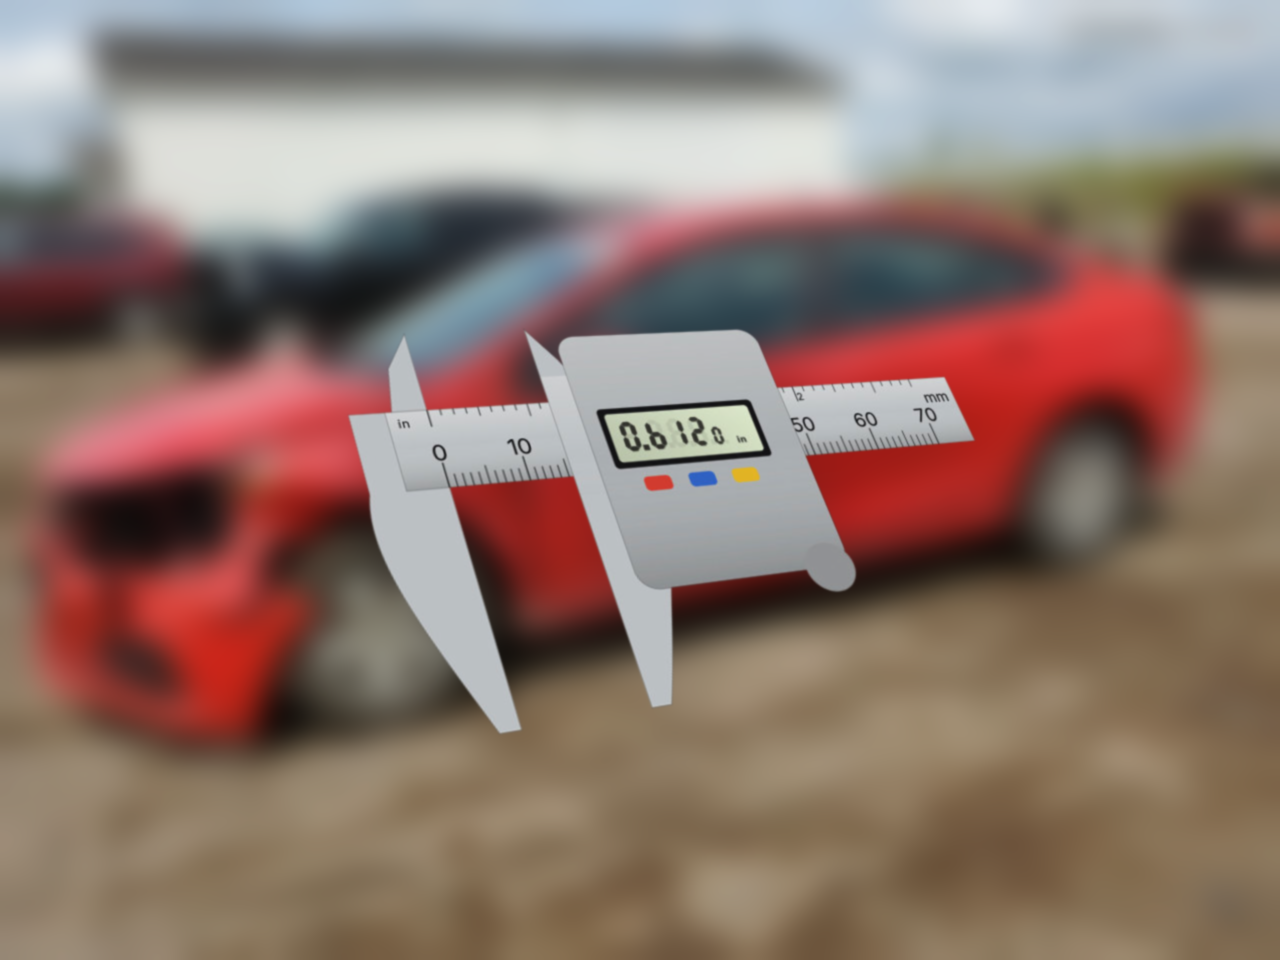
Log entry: 0.6120 in
